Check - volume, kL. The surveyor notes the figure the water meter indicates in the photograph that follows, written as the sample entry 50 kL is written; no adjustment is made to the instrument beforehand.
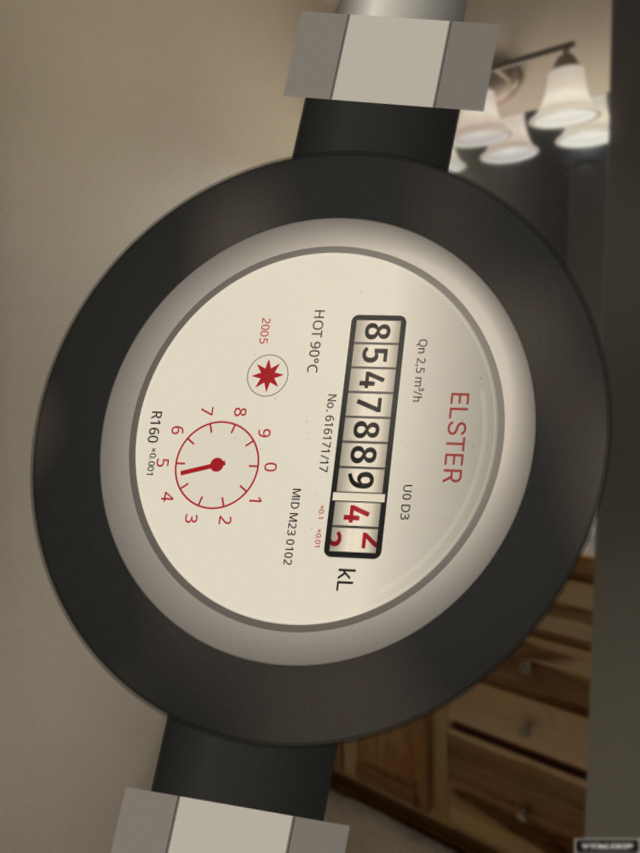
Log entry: 8547889.424 kL
